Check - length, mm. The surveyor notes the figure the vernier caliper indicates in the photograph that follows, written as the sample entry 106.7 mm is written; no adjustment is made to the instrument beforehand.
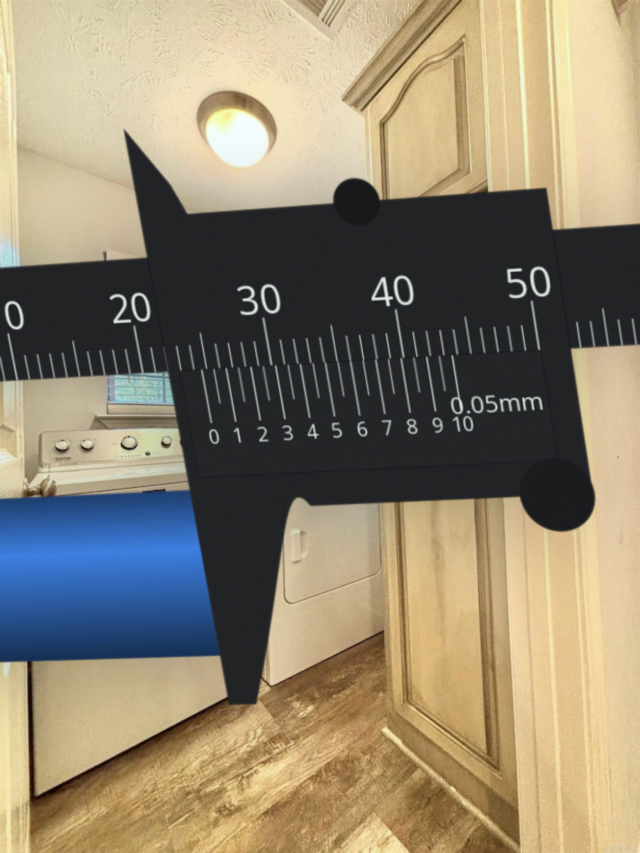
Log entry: 24.6 mm
